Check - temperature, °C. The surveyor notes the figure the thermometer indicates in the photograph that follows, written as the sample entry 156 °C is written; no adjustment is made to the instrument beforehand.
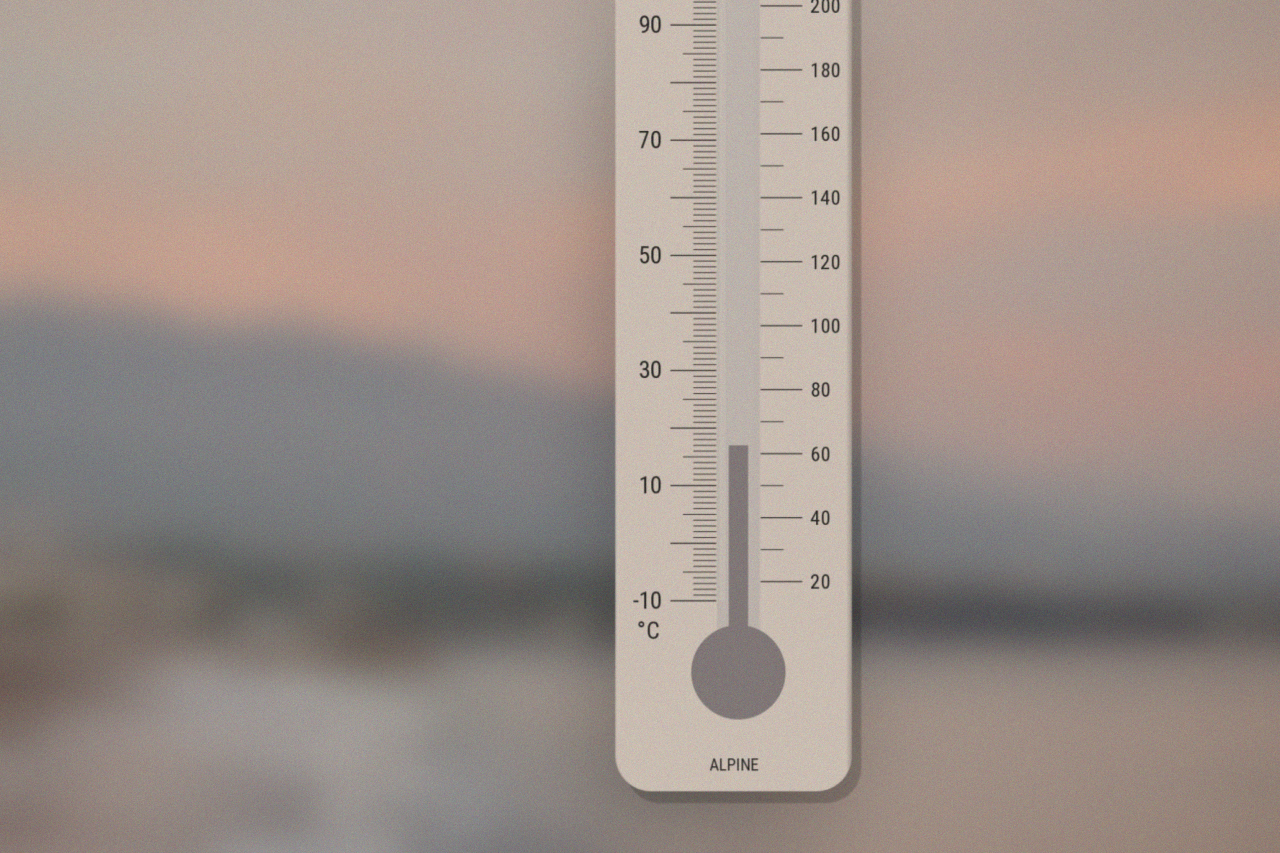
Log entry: 17 °C
